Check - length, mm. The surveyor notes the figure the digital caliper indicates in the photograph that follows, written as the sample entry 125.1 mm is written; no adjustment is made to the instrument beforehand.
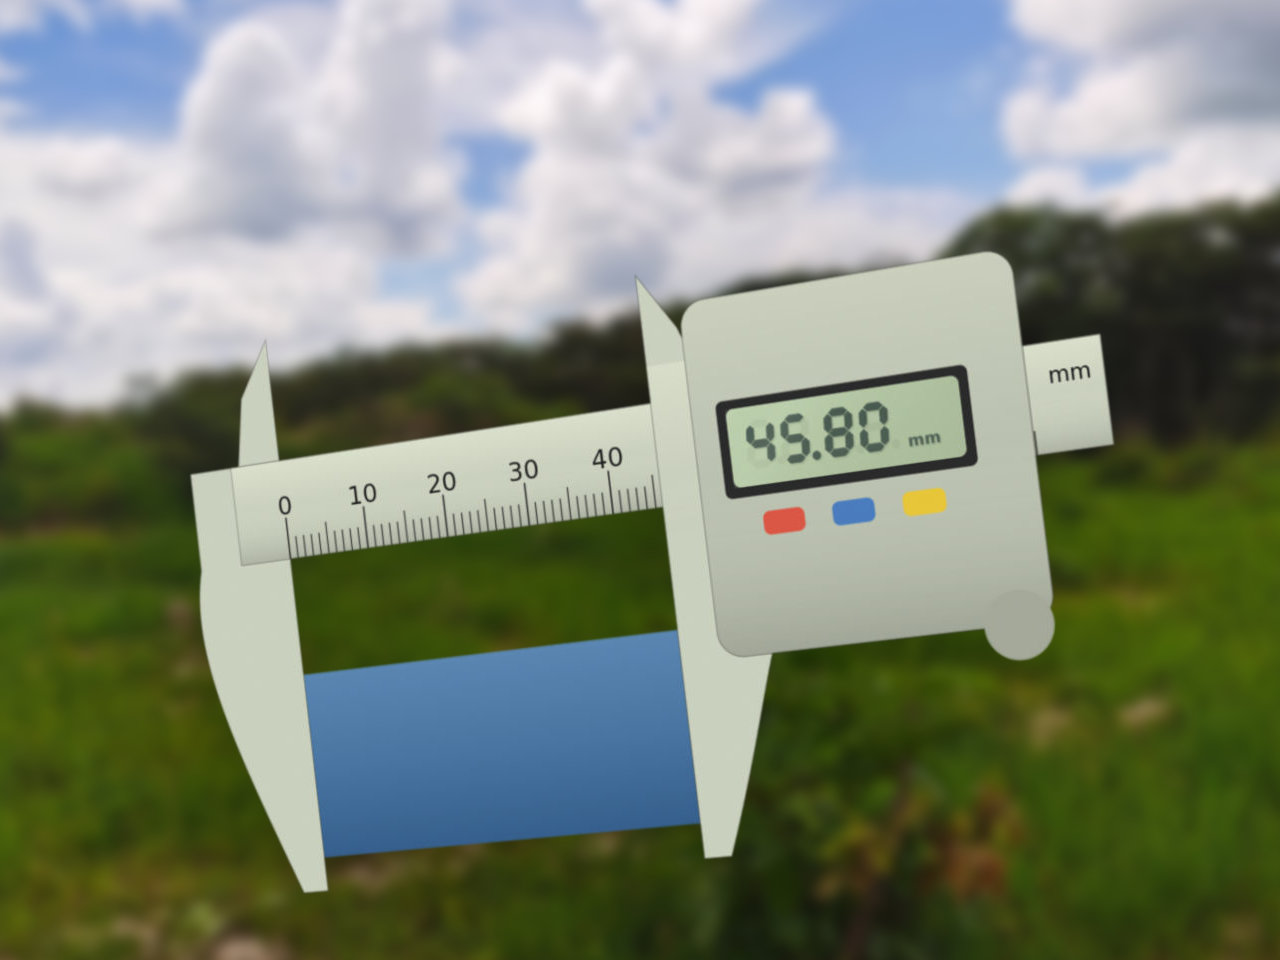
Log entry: 45.80 mm
